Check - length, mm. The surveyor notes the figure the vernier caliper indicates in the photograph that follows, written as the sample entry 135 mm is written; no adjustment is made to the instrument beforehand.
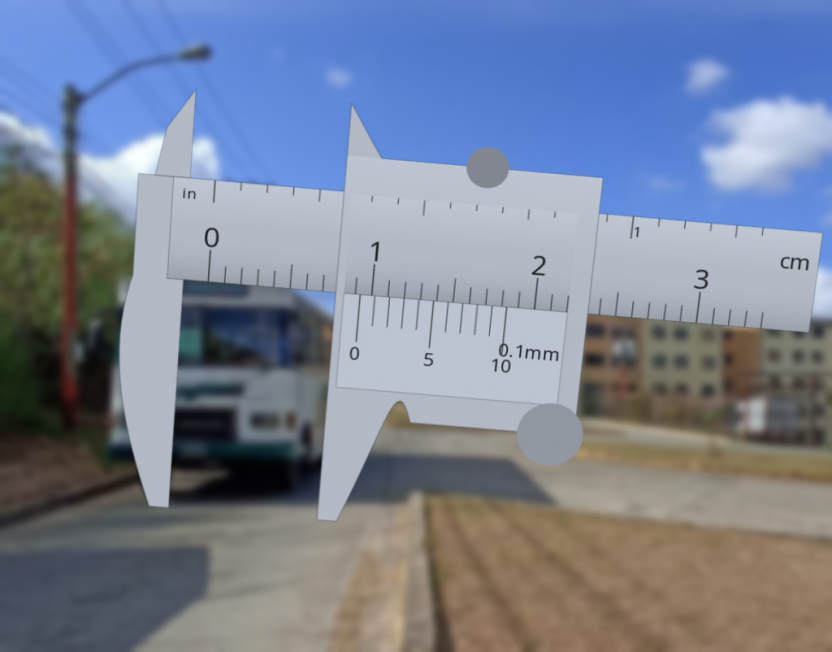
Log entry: 9.3 mm
